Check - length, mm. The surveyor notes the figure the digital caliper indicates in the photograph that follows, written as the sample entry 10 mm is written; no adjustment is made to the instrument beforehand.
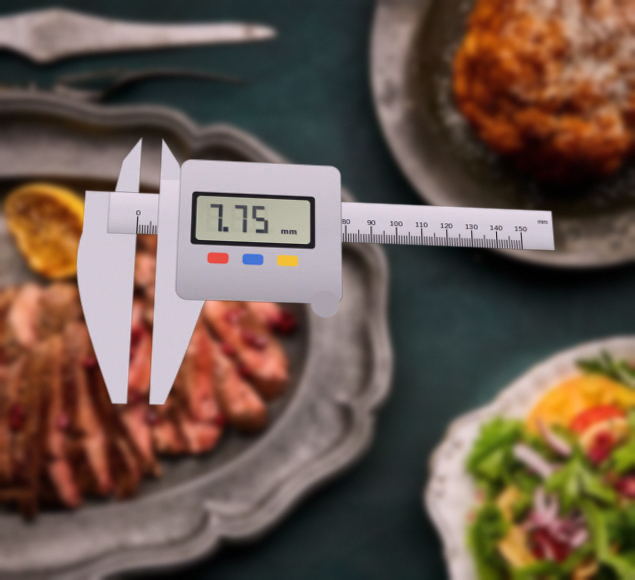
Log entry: 7.75 mm
